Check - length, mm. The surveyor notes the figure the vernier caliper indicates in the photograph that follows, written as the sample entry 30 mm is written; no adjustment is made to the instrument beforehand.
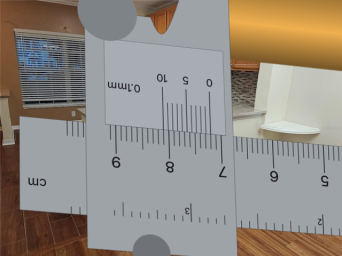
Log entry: 72.0 mm
